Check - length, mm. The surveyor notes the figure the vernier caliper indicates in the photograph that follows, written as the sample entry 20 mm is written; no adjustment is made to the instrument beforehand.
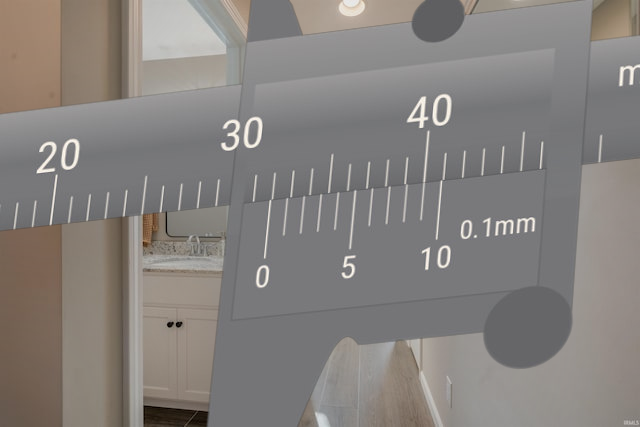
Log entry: 31.9 mm
